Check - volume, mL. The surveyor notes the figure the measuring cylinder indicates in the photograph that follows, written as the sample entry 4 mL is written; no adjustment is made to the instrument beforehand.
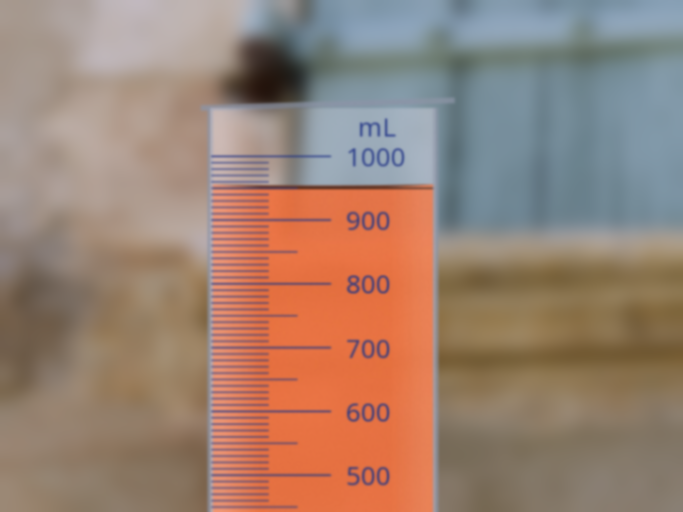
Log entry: 950 mL
